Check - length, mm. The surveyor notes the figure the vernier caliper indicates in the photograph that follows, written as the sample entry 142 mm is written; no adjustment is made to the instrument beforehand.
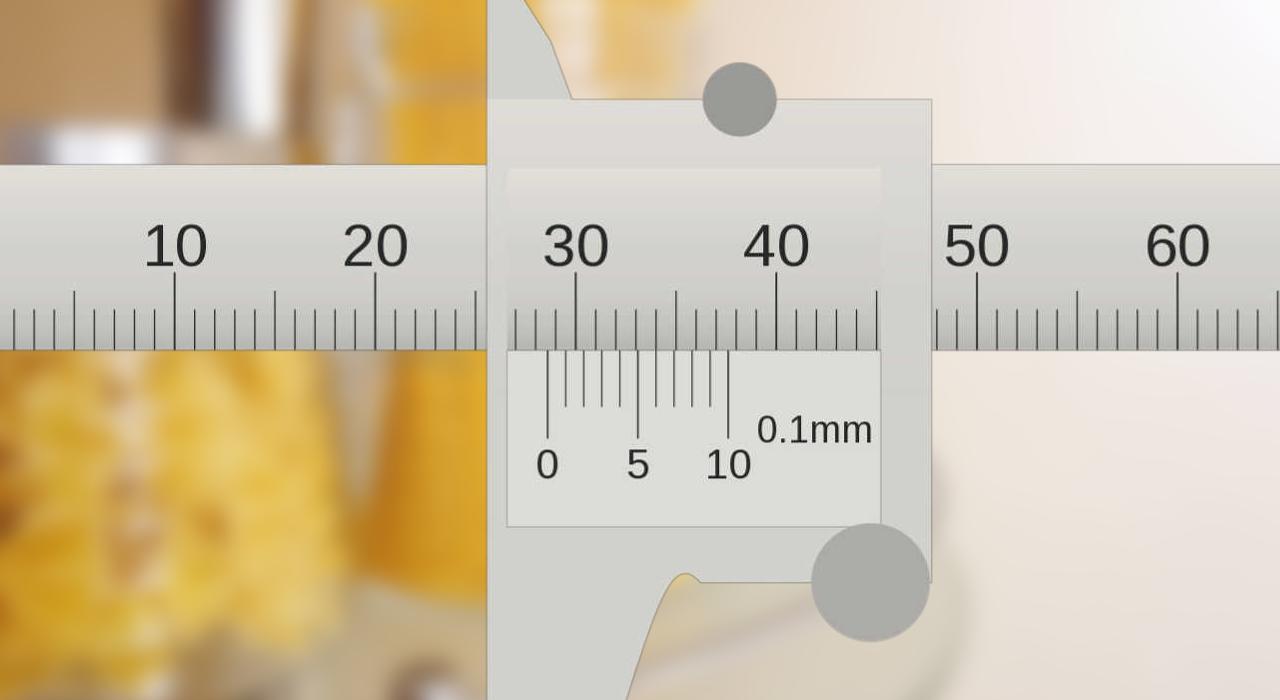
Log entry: 28.6 mm
